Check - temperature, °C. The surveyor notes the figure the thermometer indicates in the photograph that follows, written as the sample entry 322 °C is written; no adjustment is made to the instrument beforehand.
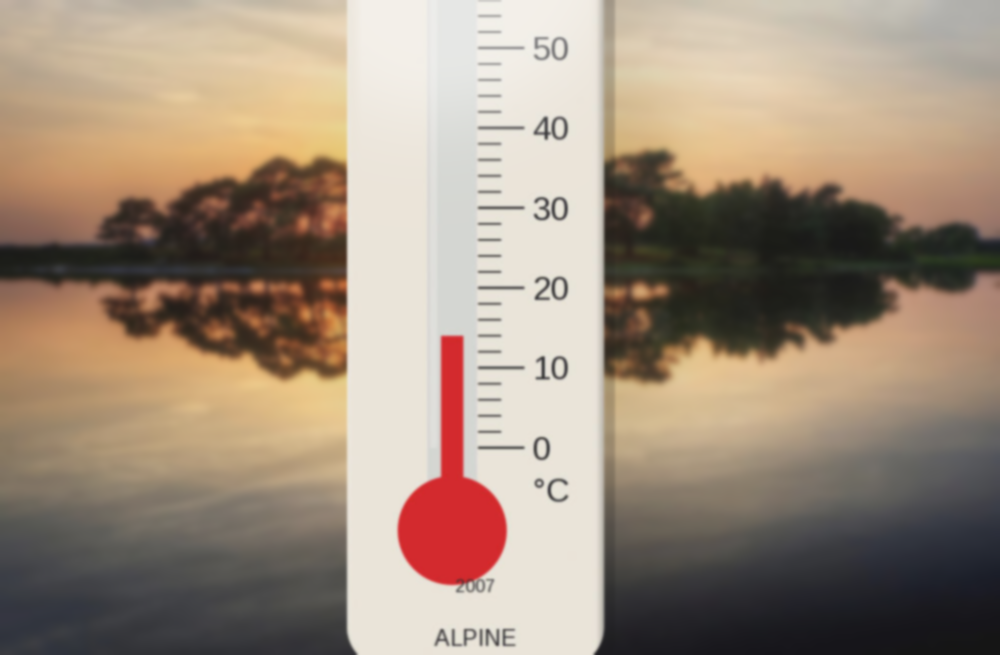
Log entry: 14 °C
